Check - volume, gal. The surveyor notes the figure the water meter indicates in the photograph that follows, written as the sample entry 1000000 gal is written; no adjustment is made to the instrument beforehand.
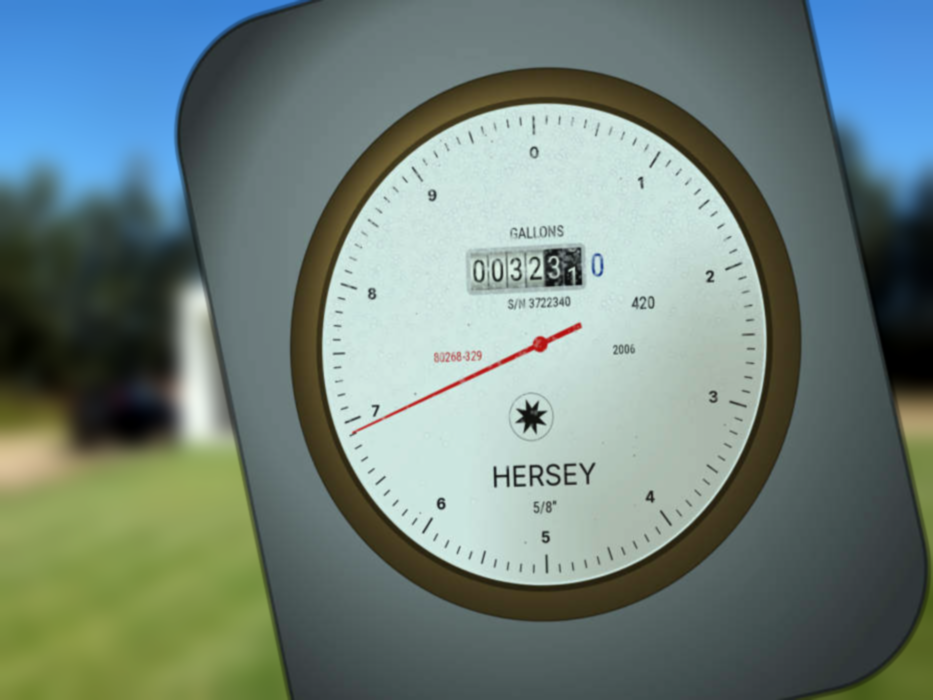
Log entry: 32306.9 gal
